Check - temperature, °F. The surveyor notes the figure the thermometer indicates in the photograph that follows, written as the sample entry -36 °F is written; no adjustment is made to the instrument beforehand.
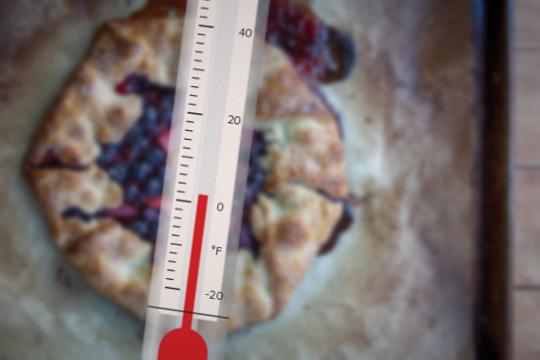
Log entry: 2 °F
